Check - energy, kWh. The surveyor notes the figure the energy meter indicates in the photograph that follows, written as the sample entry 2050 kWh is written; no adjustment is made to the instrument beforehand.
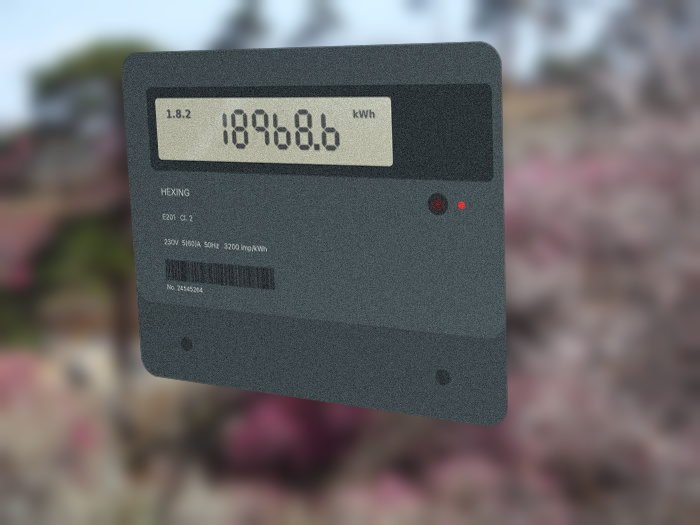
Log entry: 18968.6 kWh
